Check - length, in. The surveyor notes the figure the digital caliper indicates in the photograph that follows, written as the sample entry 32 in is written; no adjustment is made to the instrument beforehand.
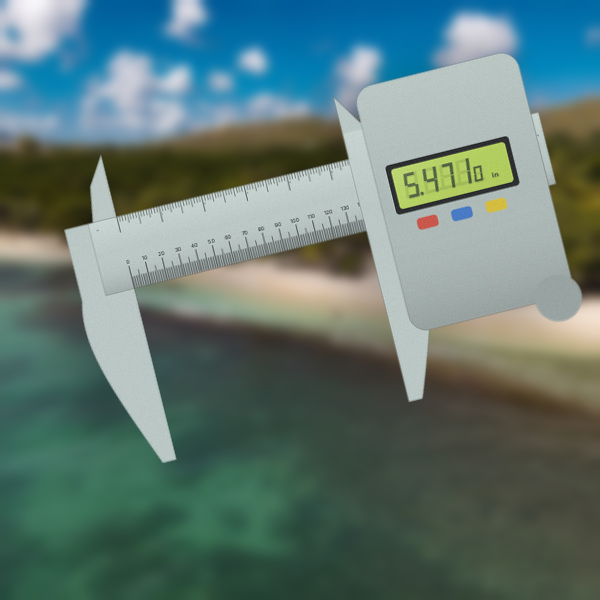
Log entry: 5.4710 in
